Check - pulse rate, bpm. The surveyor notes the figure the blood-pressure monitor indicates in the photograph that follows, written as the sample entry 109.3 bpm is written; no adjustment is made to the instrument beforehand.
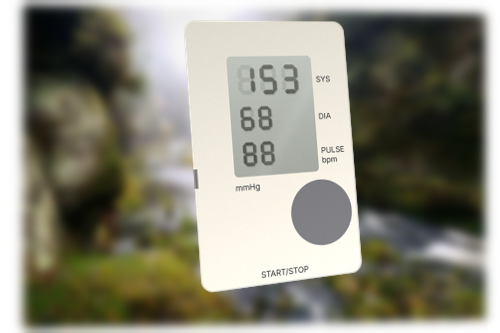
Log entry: 88 bpm
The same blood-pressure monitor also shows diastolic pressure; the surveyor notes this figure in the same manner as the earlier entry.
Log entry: 68 mmHg
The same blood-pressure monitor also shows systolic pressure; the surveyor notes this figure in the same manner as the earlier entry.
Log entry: 153 mmHg
